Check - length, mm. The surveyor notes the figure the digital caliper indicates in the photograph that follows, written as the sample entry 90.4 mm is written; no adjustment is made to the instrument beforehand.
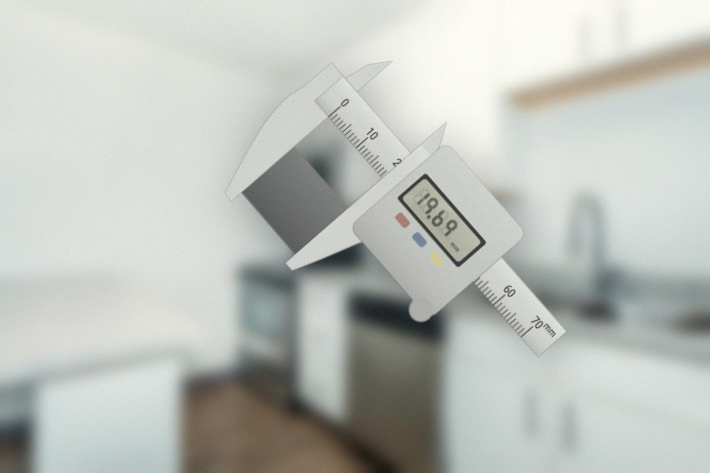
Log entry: 19.69 mm
